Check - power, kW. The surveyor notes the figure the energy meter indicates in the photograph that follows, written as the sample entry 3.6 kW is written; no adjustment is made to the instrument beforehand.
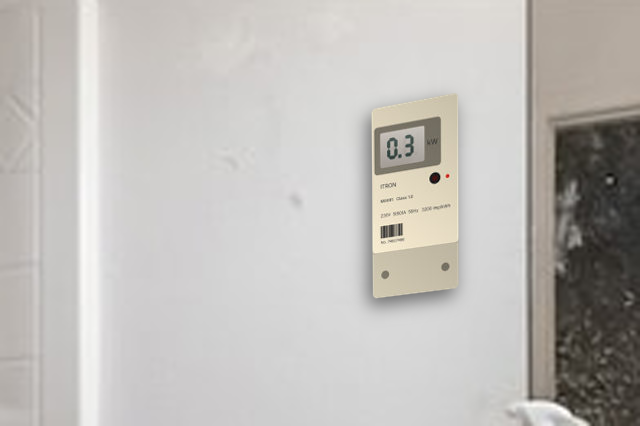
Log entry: 0.3 kW
